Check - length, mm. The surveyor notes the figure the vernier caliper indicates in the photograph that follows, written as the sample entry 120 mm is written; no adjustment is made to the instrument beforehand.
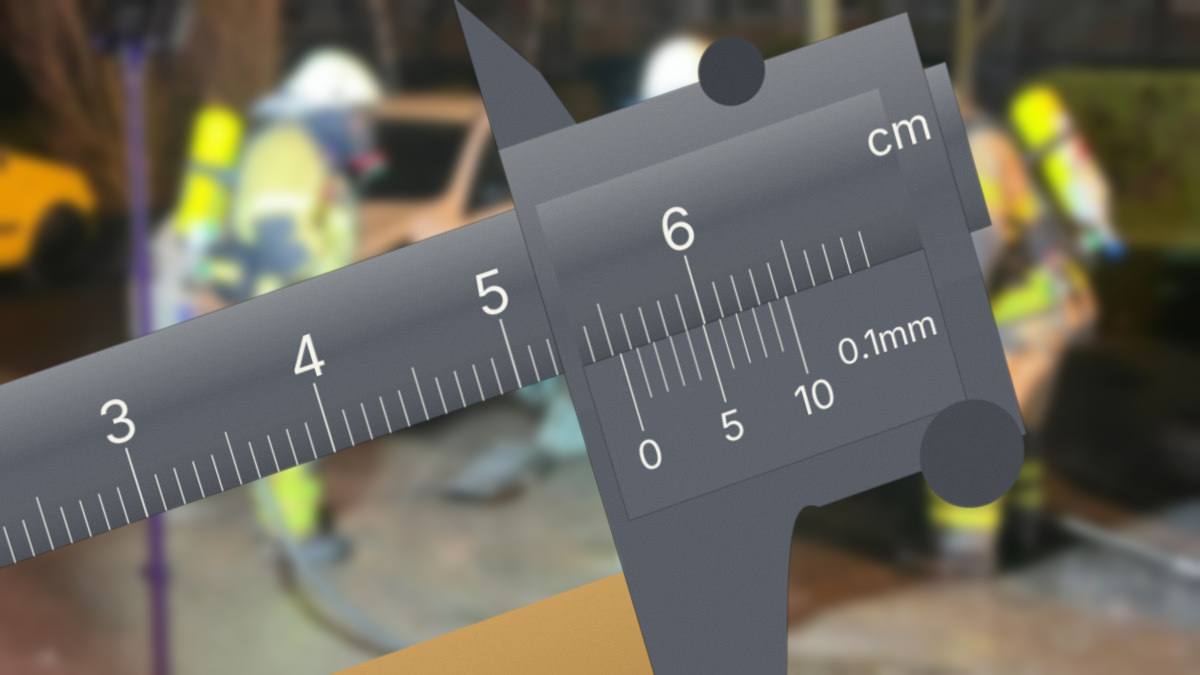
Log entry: 55.4 mm
